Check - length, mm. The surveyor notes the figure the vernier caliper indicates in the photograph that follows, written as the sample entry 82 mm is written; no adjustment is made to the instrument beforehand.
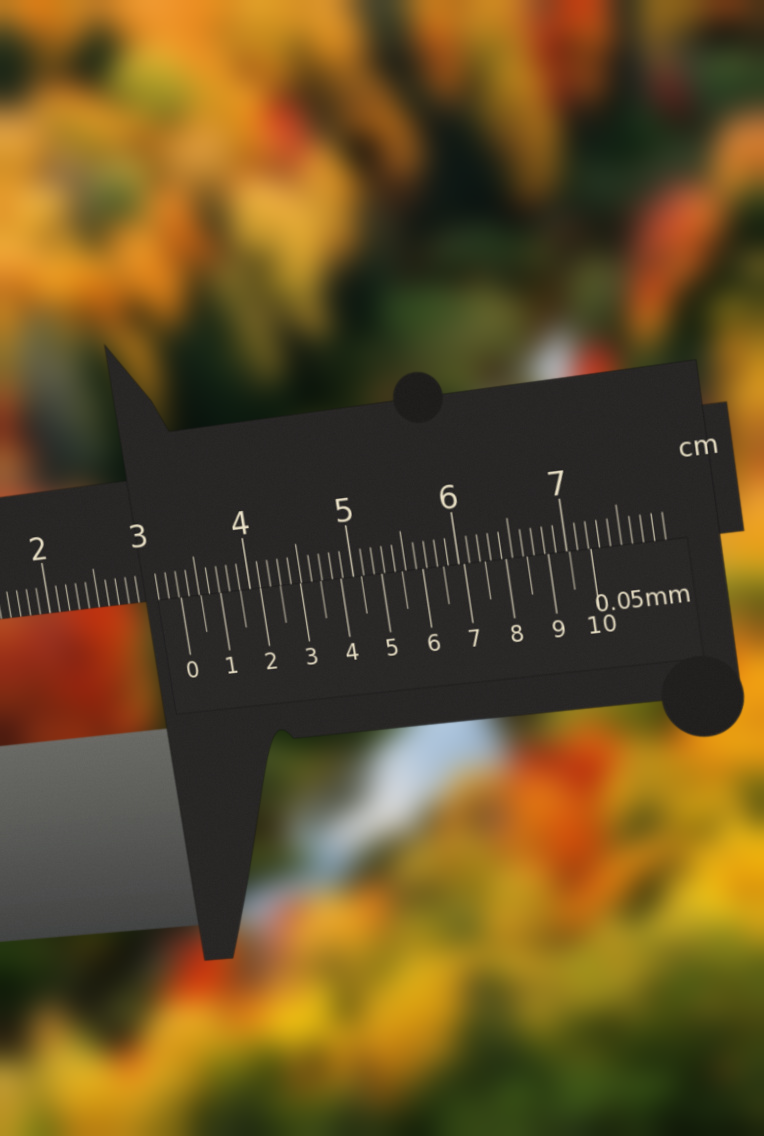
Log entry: 33.2 mm
